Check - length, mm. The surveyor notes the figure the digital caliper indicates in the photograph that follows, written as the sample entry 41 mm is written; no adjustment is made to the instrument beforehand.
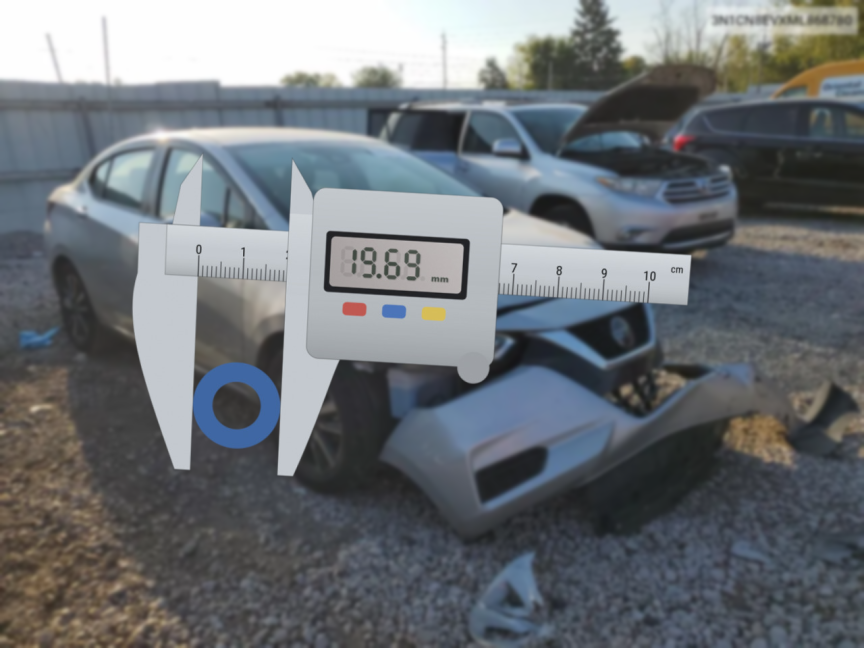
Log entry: 19.69 mm
